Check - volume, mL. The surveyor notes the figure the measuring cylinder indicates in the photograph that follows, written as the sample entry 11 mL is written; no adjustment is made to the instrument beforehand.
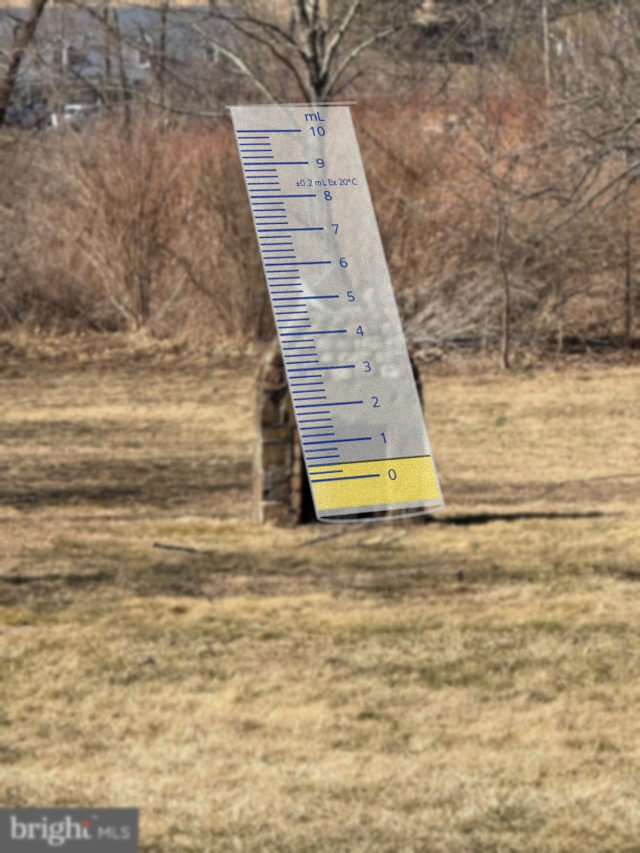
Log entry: 0.4 mL
